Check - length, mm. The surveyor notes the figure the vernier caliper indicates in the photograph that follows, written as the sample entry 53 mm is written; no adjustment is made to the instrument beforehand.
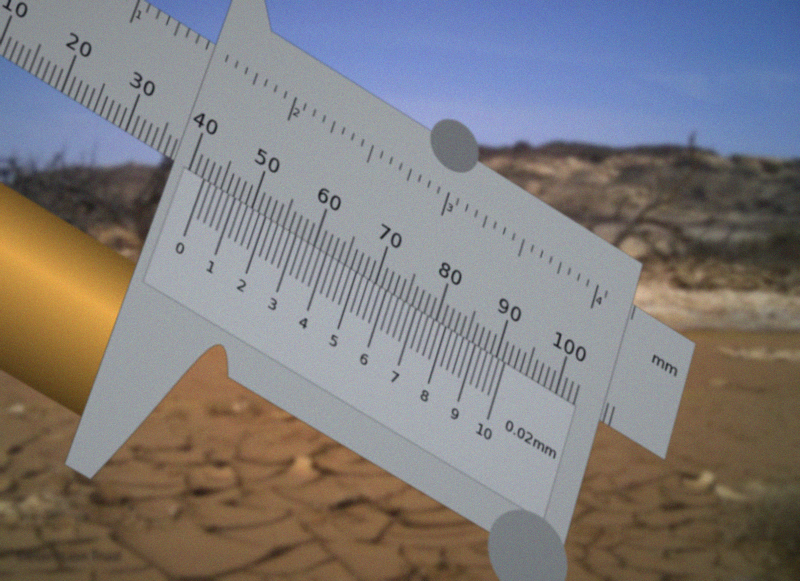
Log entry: 42.4 mm
